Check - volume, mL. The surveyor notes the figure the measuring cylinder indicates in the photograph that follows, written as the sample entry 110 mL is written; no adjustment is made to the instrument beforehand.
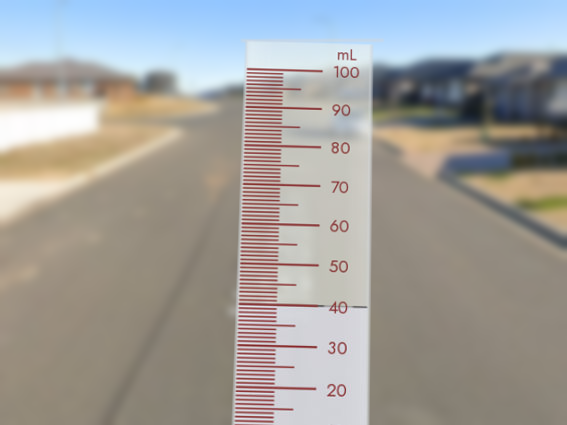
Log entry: 40 mL
